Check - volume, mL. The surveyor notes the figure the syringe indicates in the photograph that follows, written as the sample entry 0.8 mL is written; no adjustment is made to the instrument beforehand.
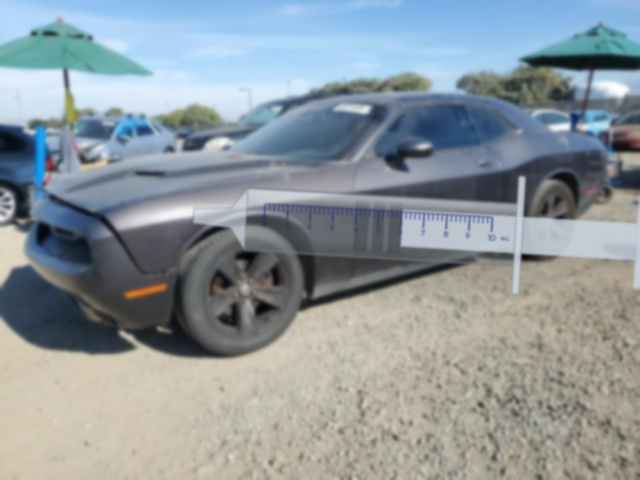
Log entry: 4 mL
